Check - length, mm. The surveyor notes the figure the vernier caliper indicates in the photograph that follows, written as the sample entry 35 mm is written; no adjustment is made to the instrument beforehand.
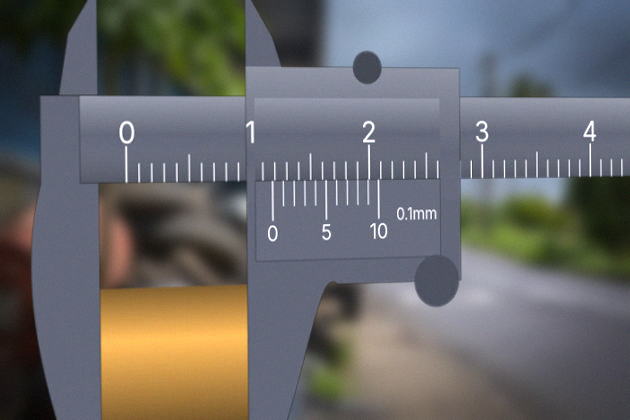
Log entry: 11.8 mm
